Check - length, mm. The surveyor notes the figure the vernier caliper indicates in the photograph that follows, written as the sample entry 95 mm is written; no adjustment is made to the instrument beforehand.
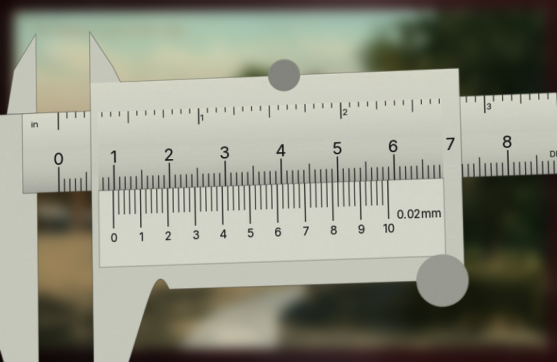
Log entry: 9.8 mm
